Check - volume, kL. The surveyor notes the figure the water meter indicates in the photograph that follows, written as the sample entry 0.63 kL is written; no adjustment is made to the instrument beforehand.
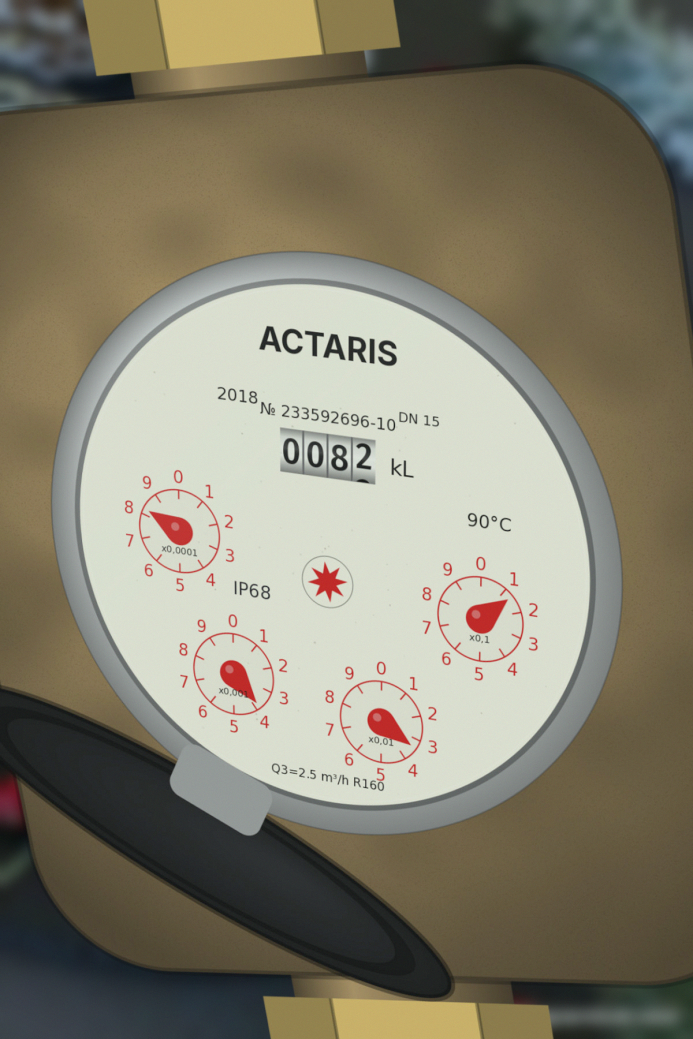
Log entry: 82.1338 kL
